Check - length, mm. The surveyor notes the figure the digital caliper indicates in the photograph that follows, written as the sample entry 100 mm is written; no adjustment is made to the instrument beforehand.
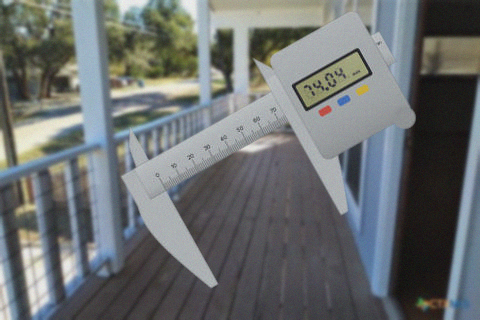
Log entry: 74.04 mm
